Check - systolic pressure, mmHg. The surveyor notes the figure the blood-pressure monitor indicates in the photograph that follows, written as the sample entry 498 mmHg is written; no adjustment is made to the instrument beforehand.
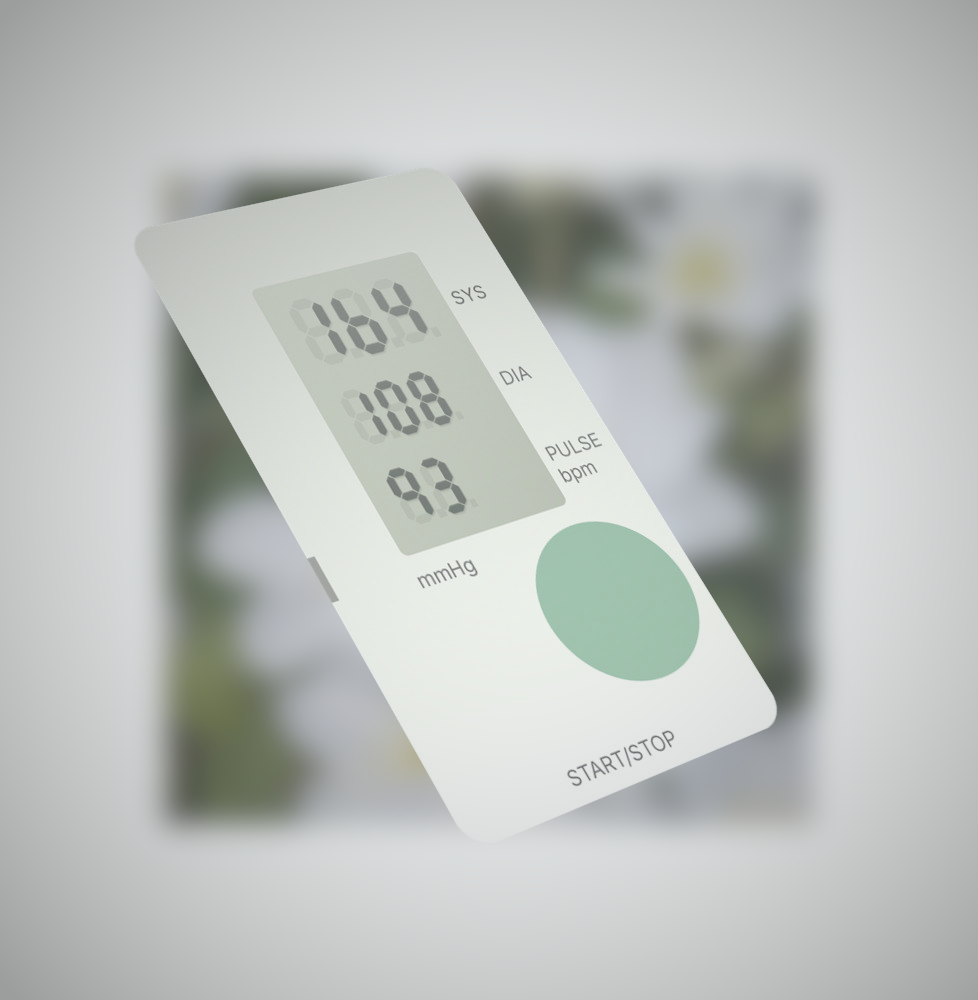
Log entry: 164 mmHg
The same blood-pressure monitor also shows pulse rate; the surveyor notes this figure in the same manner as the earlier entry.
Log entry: 93 bpm
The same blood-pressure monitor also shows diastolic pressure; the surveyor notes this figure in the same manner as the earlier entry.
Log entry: 108 mmHg
